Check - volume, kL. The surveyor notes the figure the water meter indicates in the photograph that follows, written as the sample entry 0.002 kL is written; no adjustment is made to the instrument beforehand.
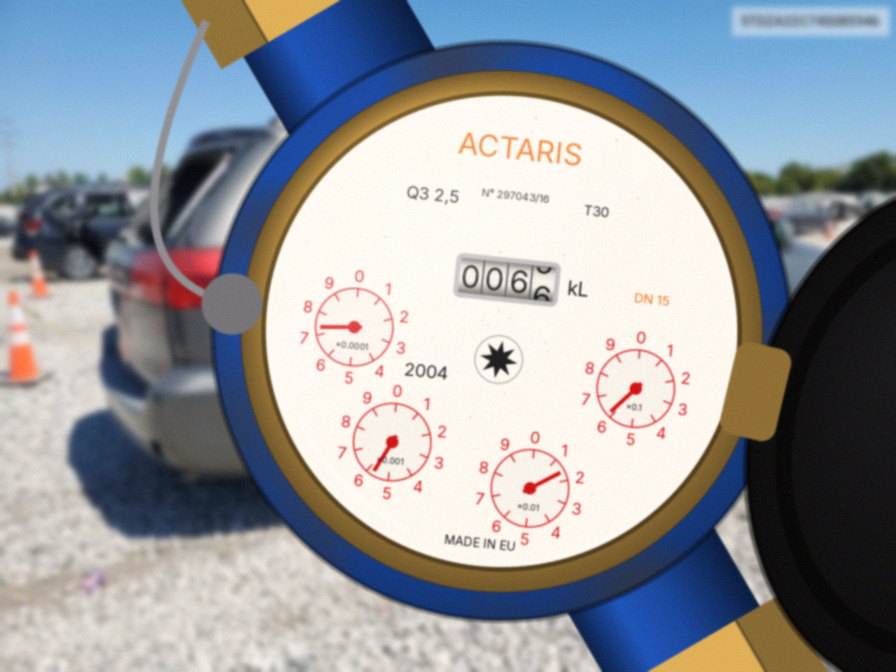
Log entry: 65.6157 kL
